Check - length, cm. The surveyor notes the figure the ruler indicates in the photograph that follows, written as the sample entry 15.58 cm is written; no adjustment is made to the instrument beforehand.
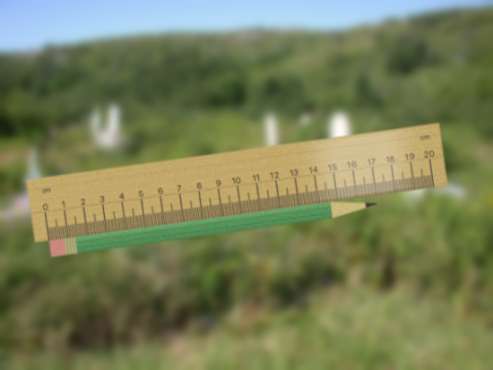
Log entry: 17 cm
